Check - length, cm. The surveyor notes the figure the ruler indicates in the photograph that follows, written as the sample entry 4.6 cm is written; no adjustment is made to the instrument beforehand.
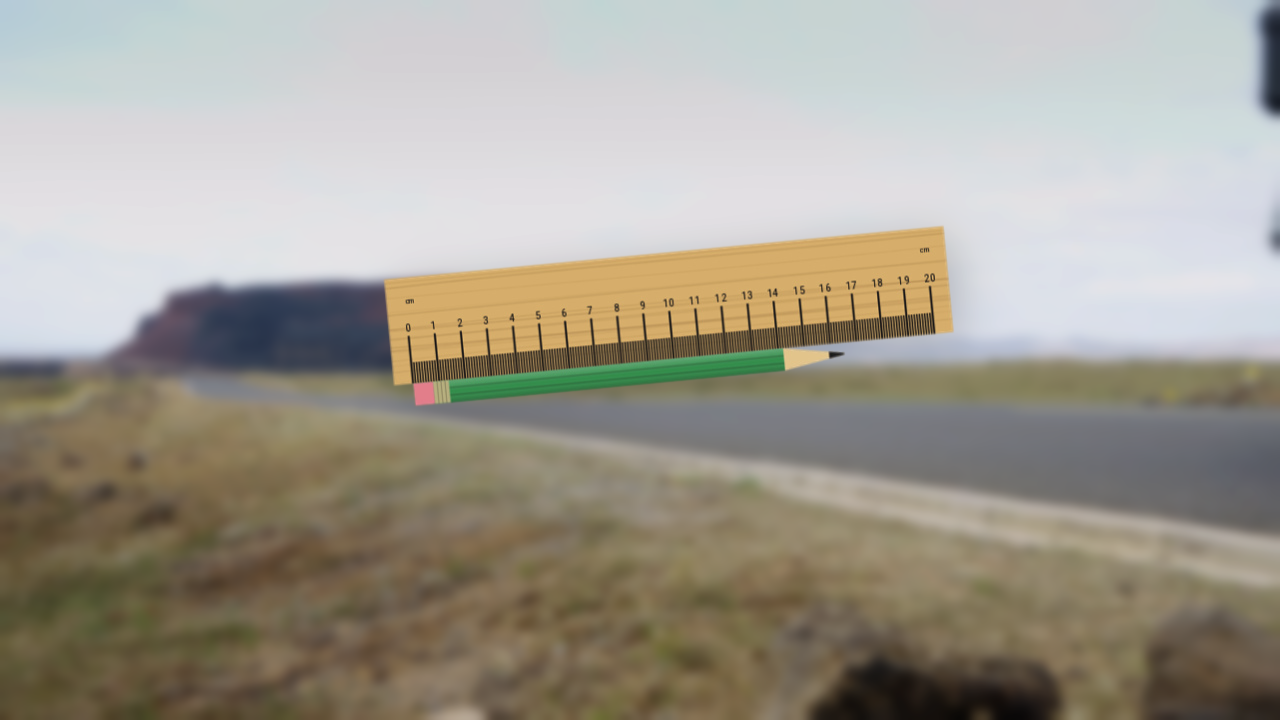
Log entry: 16.5 cm
